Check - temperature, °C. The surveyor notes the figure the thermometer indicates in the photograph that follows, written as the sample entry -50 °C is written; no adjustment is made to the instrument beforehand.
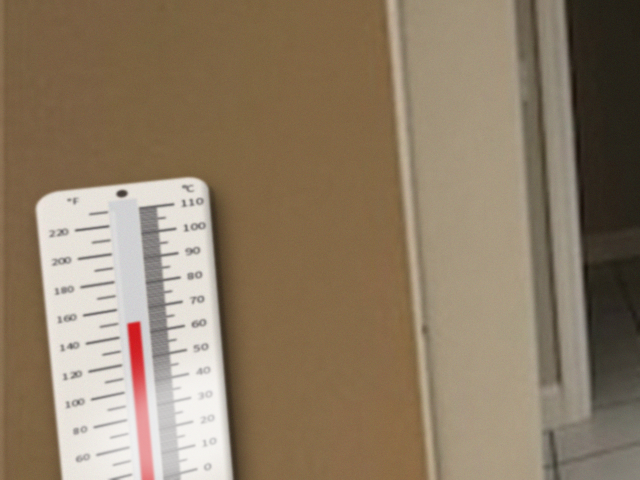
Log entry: 65 °C
